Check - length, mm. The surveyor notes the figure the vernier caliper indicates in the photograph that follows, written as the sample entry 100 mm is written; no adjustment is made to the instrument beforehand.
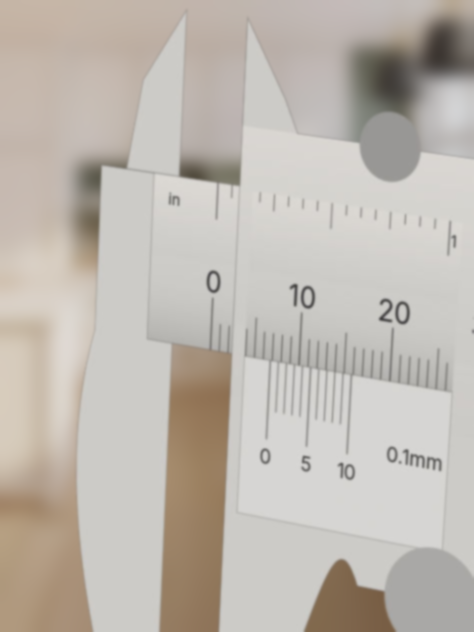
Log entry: 6.8 mm
